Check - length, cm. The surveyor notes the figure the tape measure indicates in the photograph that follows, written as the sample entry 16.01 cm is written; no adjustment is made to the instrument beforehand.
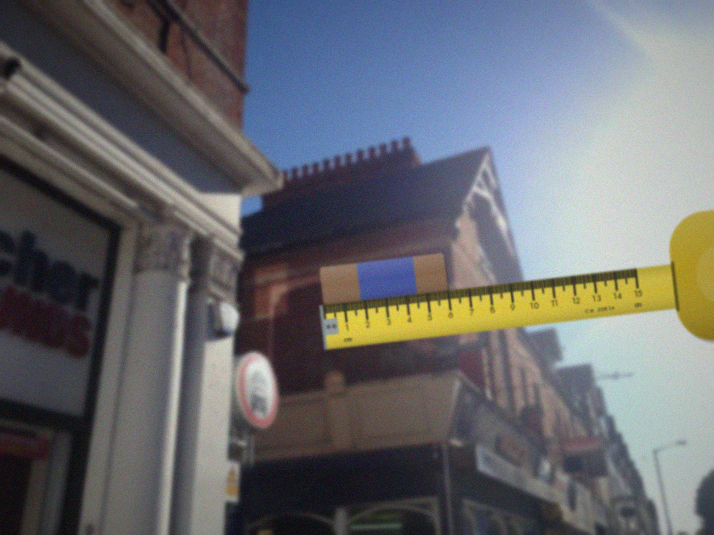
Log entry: 6 cm
